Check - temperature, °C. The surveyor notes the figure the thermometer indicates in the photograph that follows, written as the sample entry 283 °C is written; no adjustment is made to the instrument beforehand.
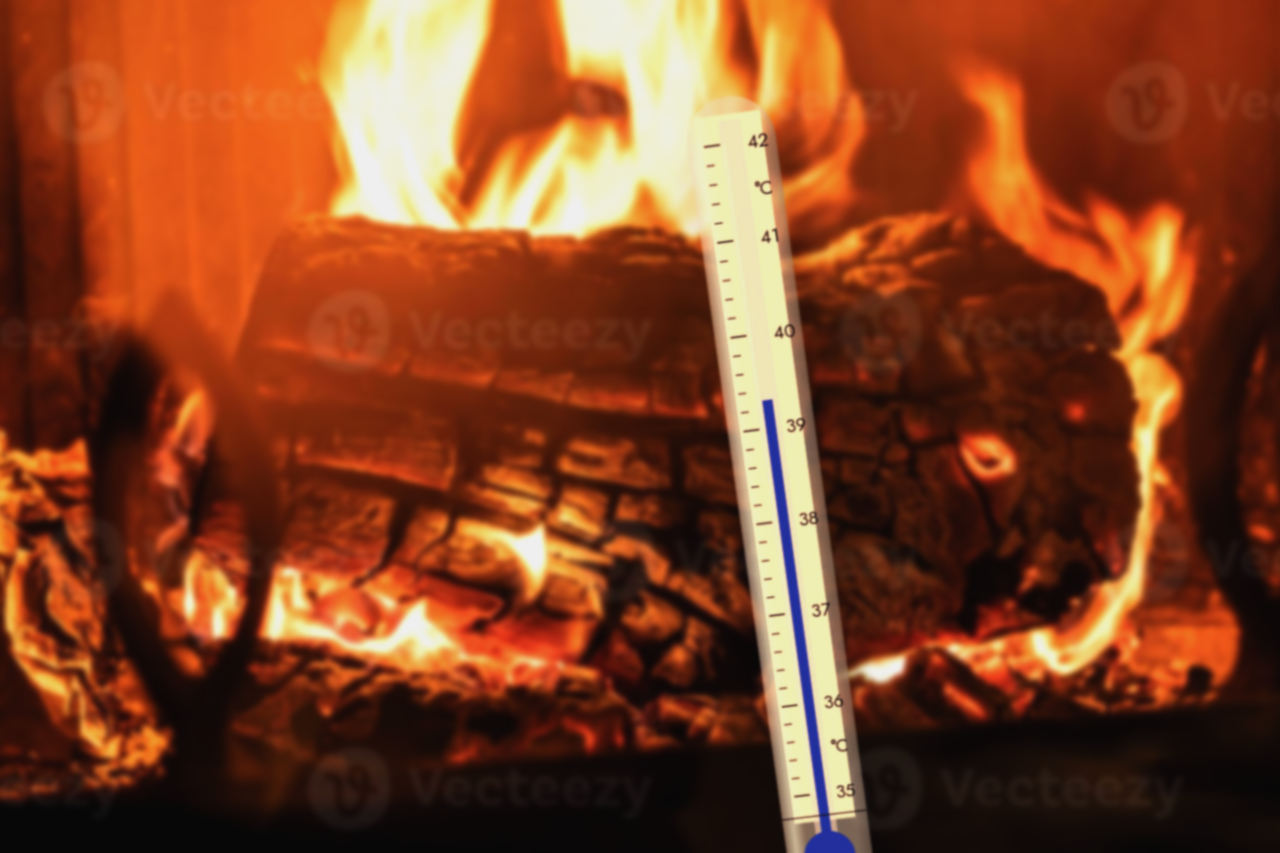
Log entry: 39.3 °C
